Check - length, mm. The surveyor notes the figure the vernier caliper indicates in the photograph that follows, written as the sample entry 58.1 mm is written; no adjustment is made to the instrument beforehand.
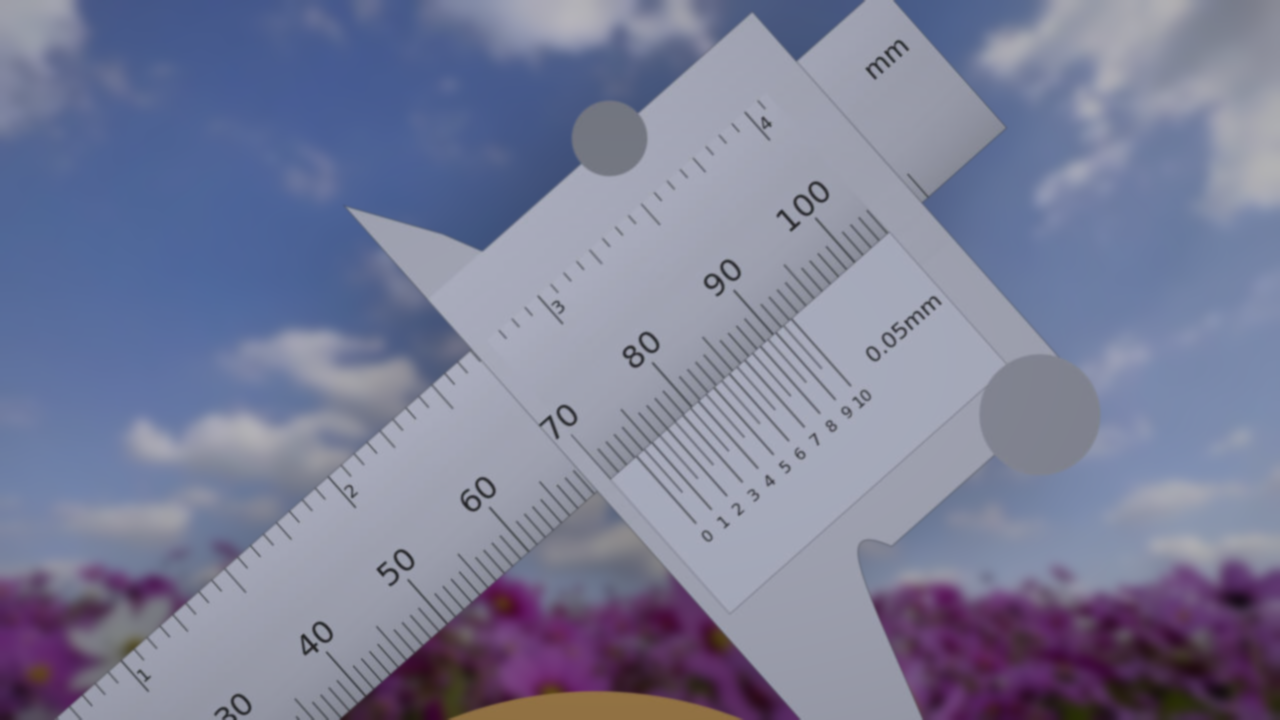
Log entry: 73.2 mm
